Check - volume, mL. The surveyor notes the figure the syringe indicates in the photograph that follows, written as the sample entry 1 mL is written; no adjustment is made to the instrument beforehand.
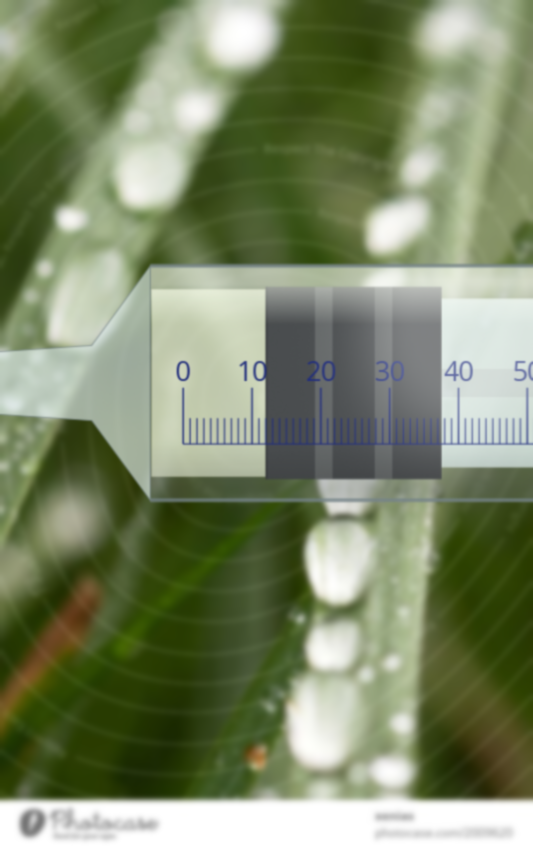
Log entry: 12 mL
